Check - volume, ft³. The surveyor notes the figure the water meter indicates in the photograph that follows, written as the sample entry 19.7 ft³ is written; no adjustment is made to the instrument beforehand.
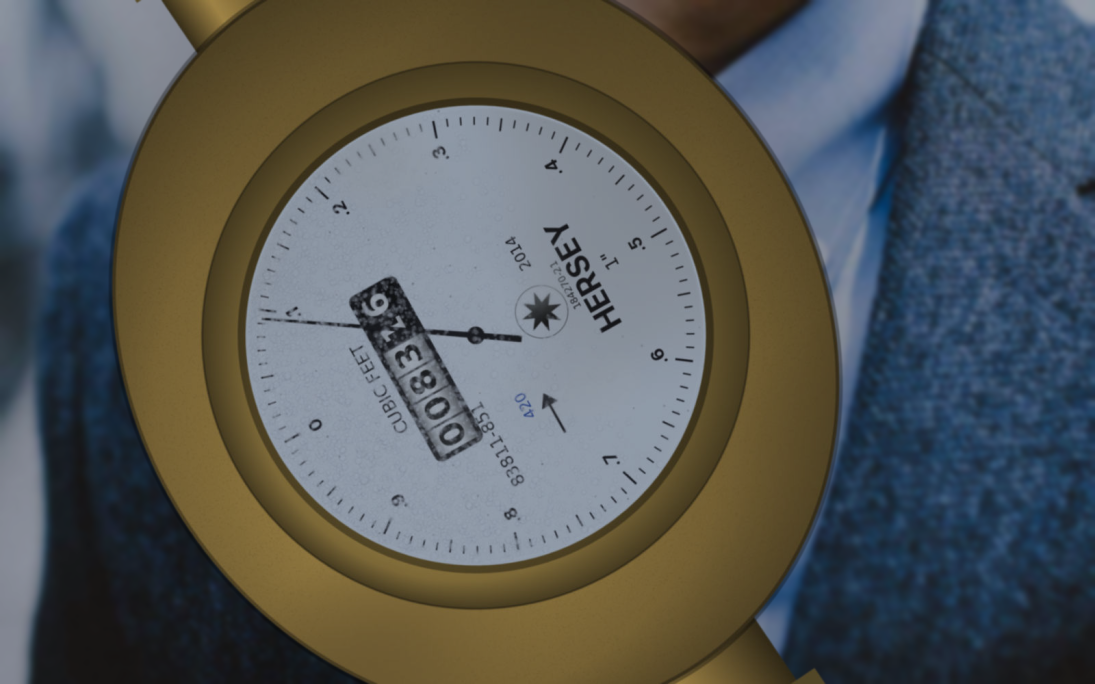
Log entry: 8316.09 ft³
